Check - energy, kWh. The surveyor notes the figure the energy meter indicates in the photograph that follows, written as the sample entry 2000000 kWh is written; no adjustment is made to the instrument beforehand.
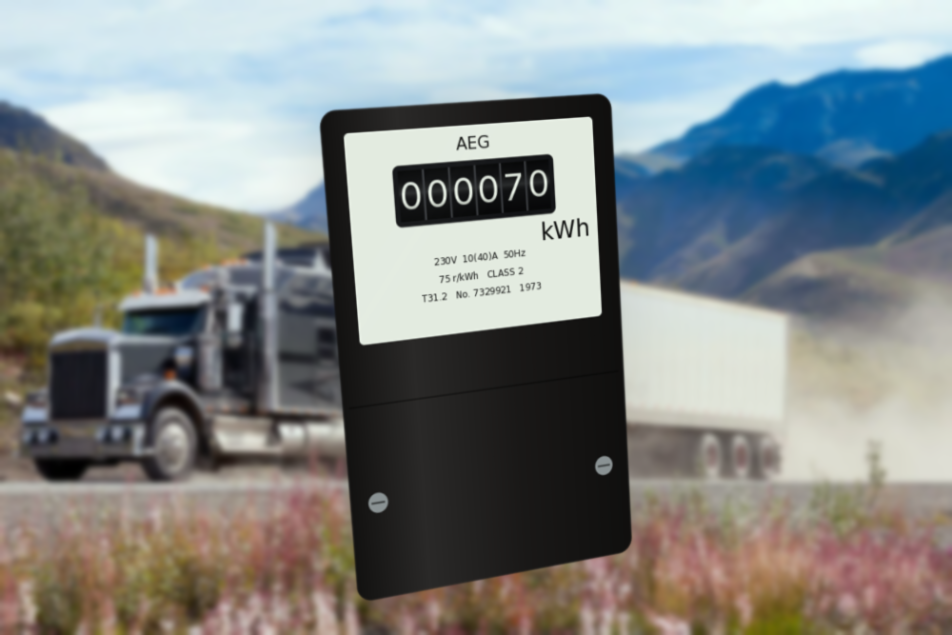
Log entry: 70 kWh
